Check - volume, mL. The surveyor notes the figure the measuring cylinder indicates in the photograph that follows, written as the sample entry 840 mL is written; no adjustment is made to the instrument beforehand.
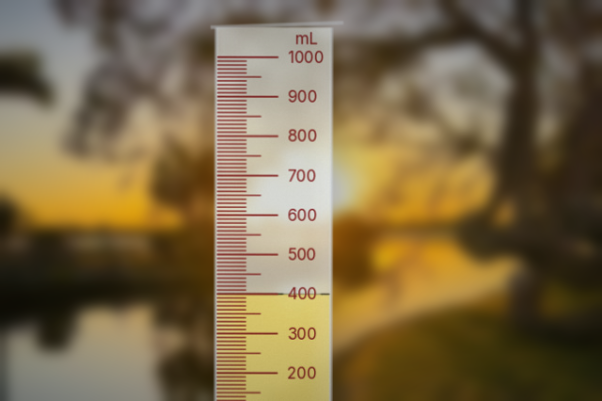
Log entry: 400 mL
